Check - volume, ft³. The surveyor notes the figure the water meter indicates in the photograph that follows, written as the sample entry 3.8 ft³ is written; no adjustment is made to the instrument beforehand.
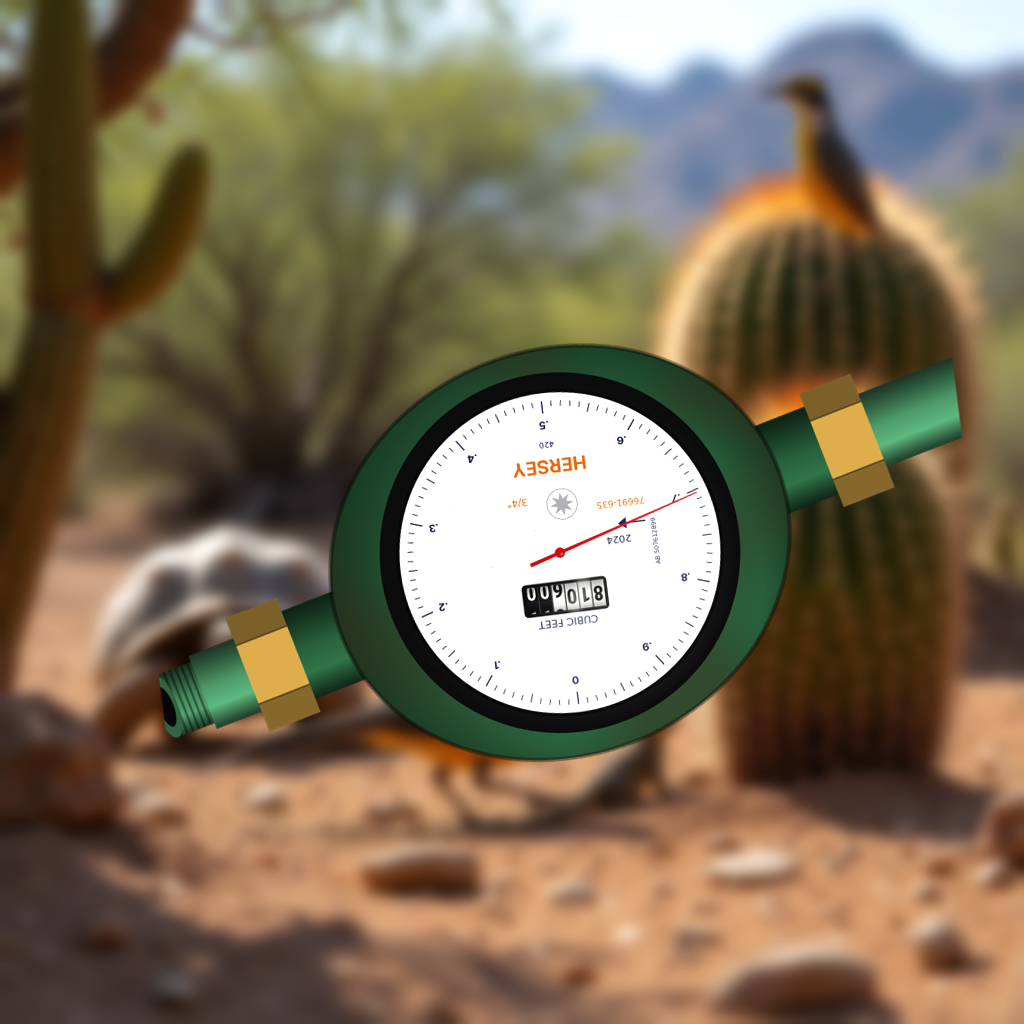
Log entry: 810599.70 ft³
